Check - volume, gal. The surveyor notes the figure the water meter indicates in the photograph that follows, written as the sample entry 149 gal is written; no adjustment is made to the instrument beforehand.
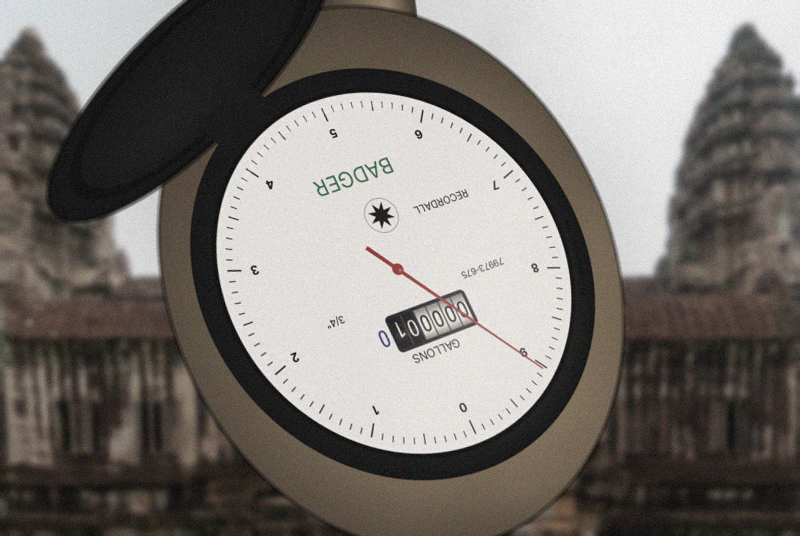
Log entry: 9.0 gal
